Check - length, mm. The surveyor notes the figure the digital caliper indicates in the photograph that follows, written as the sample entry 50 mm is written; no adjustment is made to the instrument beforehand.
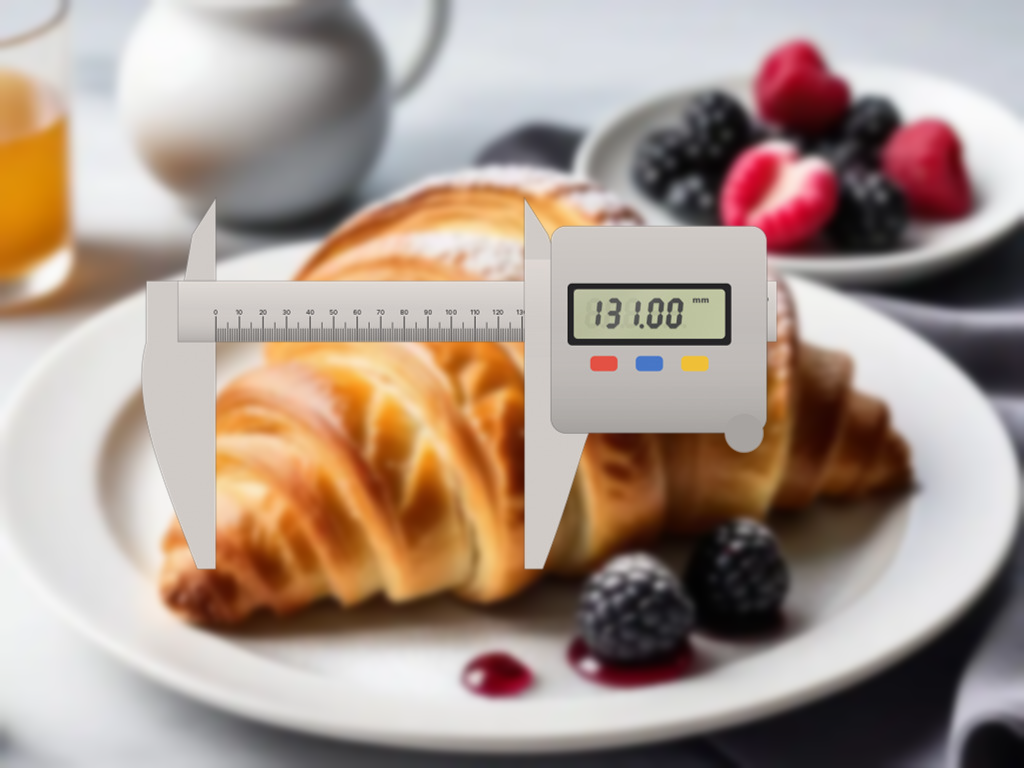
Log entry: 131.00 mm
